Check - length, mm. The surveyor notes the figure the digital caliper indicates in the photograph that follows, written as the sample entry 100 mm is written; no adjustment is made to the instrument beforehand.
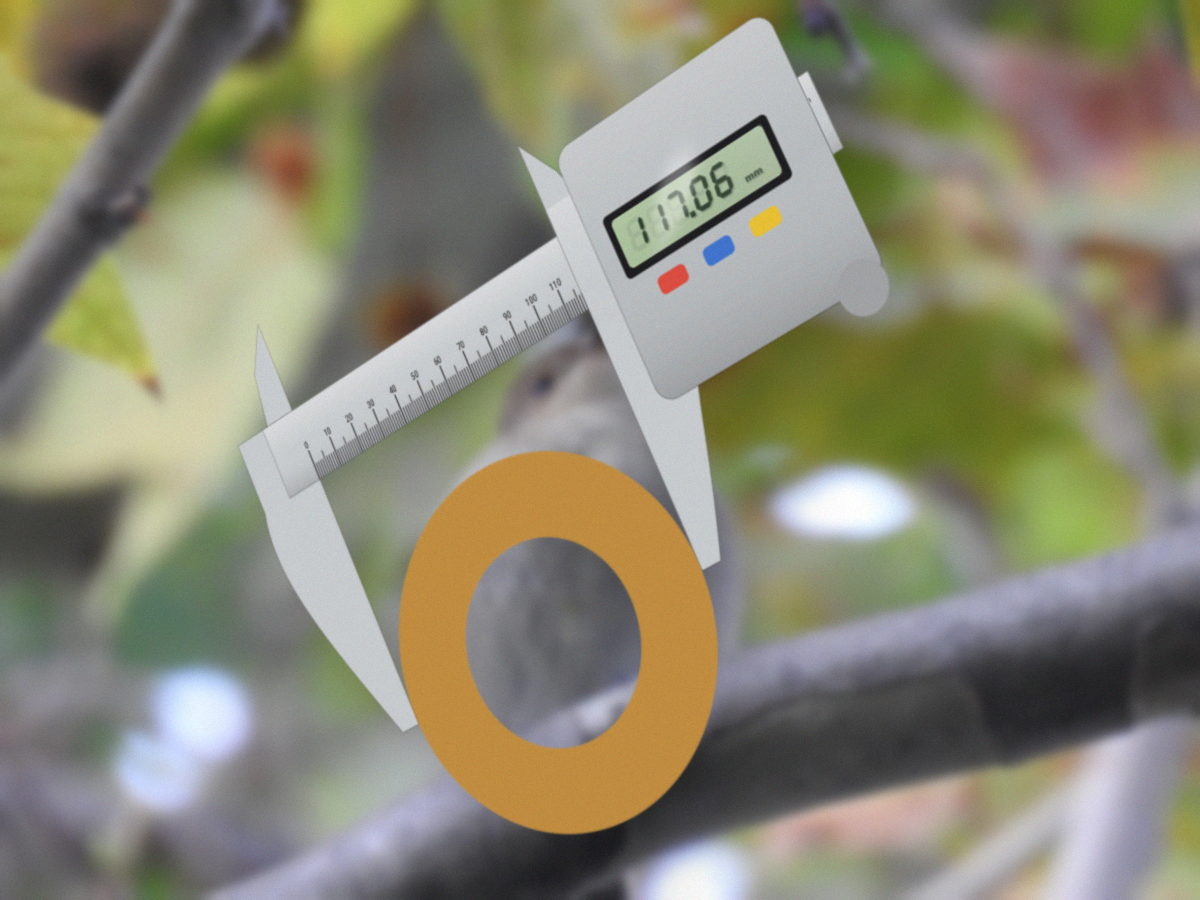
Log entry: 117.06 mm
